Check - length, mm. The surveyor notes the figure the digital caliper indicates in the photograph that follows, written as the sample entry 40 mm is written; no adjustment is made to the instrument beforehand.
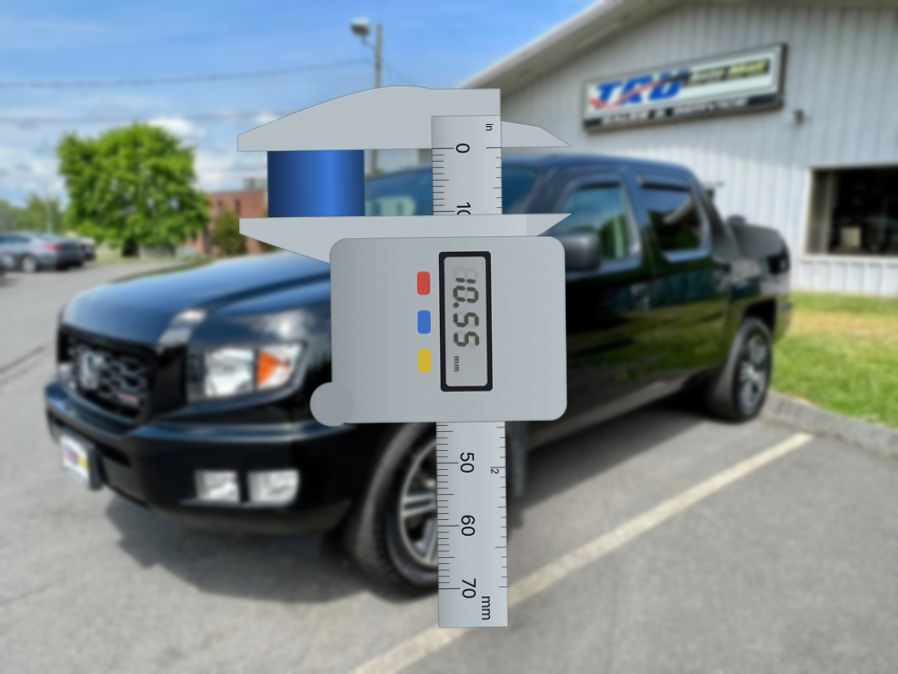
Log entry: 10.55 mm
